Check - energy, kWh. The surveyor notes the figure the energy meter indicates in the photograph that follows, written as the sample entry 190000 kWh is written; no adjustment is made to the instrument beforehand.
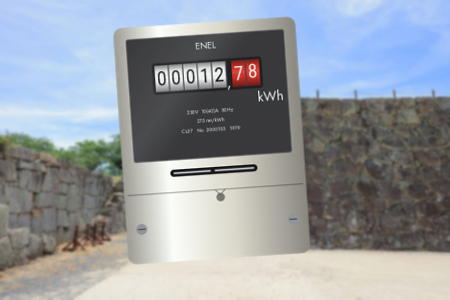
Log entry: 12.78 kWh
